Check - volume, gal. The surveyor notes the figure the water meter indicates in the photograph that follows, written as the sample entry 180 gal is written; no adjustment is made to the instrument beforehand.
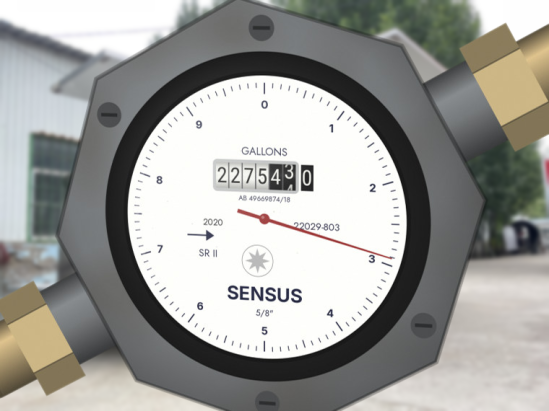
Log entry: 2275432.9 gal
